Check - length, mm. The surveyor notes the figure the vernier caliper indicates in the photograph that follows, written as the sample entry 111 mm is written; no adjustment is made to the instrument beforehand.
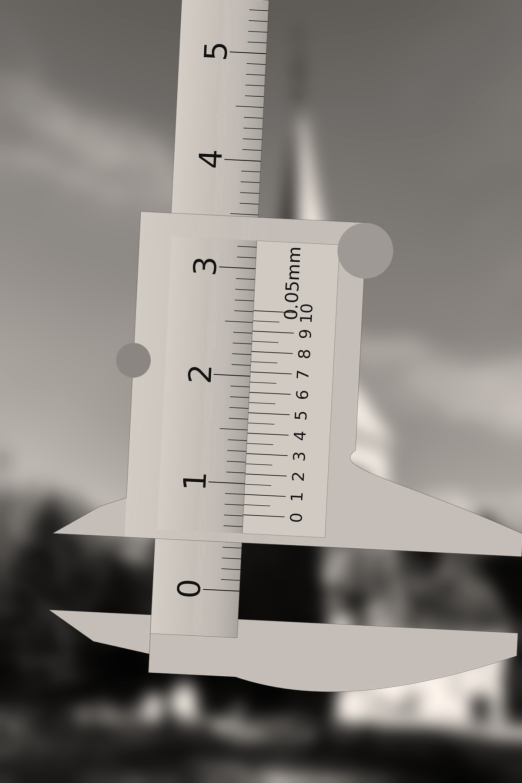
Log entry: 7.1 mm
